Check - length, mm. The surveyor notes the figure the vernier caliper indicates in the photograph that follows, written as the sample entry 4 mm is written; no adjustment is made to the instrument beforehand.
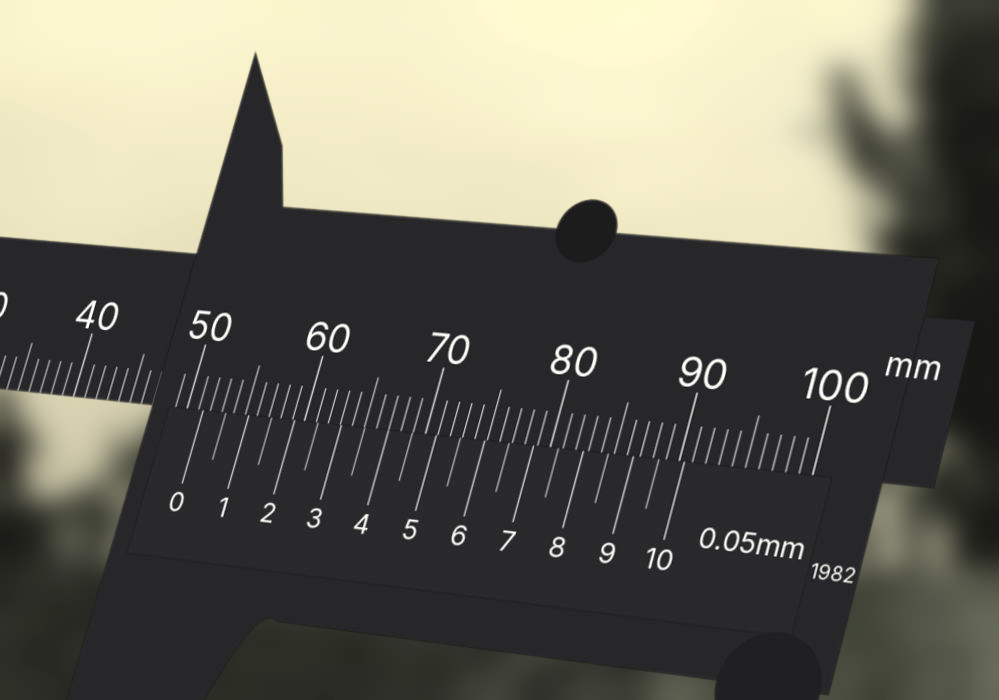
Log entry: 51.4 mm
